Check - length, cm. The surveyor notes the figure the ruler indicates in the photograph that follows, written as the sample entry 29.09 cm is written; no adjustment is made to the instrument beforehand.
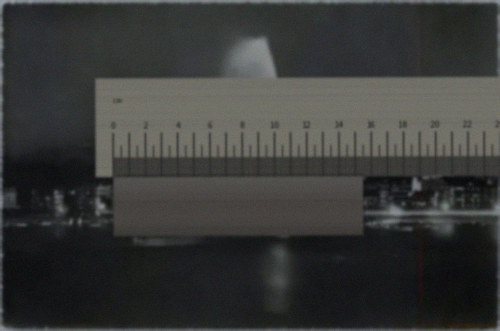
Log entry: 15.5 cm
